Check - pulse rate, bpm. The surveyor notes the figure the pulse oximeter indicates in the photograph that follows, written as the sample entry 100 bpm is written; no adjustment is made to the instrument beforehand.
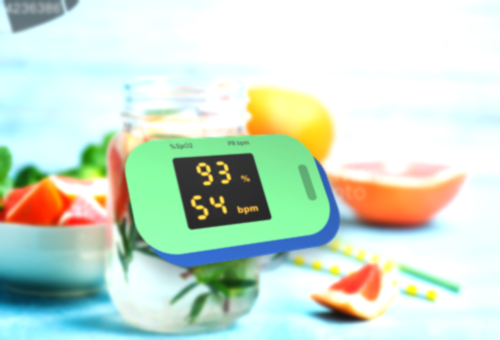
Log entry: 54 bpm
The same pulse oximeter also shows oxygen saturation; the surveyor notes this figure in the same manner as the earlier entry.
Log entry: 93 %
